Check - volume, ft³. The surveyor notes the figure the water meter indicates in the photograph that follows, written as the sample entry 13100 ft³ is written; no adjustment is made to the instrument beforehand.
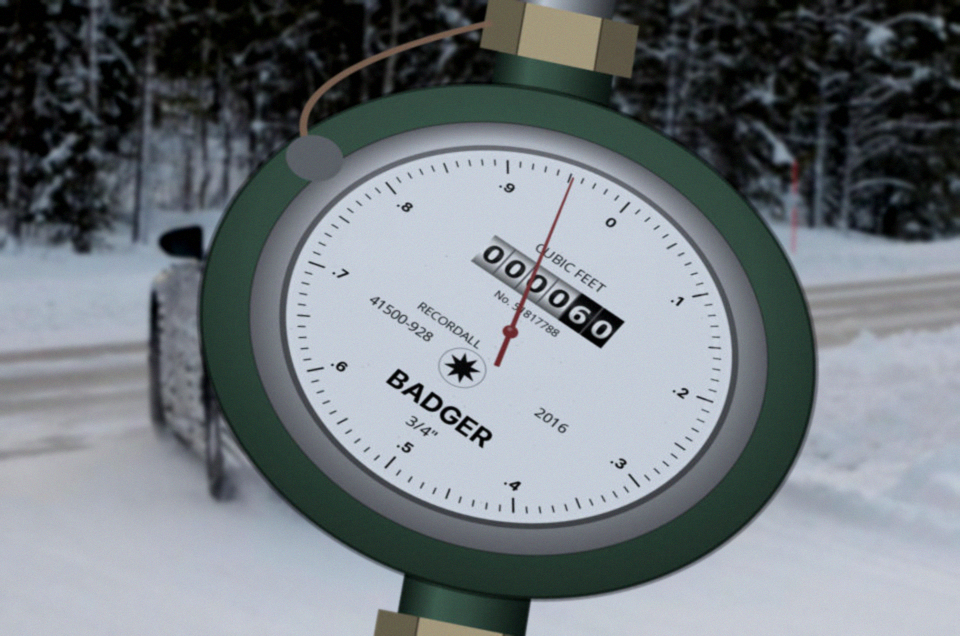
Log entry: 59.95 ft³
